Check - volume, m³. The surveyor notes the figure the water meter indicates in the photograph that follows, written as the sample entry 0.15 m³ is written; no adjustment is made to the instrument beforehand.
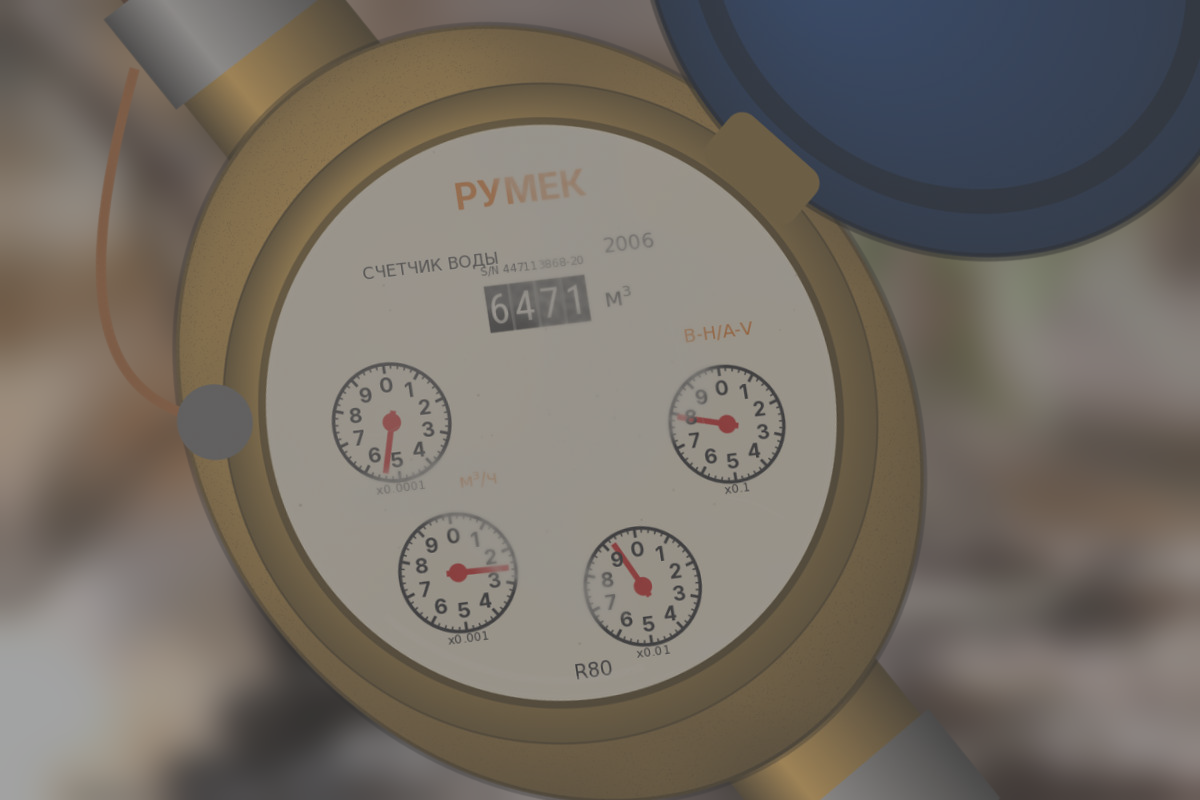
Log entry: 6471.7925 m³
